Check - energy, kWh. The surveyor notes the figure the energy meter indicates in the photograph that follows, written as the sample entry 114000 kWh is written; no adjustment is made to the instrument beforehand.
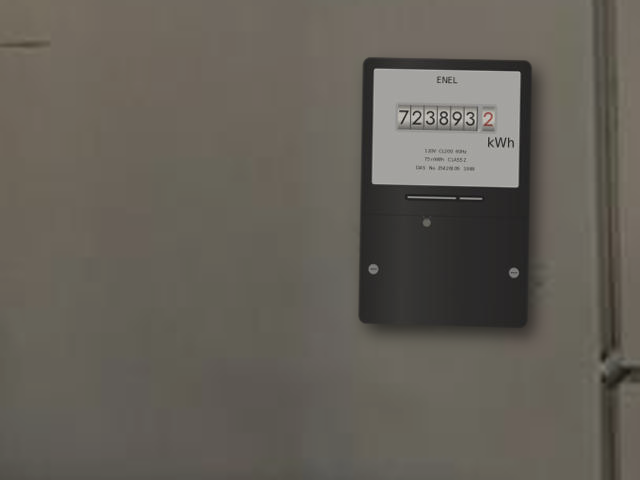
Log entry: 723893.2 kWh
